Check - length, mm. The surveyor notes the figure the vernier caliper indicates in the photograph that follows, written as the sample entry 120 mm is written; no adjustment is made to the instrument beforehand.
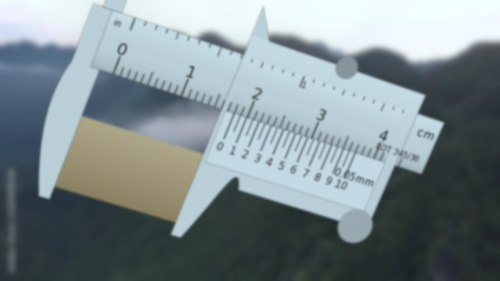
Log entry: 18.0 mm
